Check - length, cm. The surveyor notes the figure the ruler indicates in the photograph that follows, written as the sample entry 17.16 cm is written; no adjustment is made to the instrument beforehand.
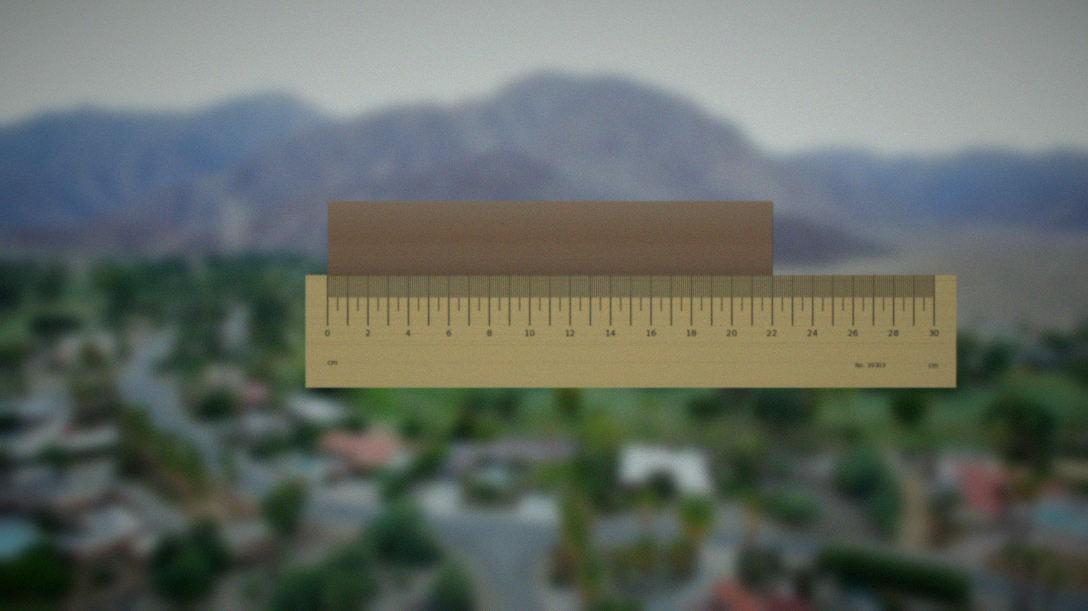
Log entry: 22 cm
